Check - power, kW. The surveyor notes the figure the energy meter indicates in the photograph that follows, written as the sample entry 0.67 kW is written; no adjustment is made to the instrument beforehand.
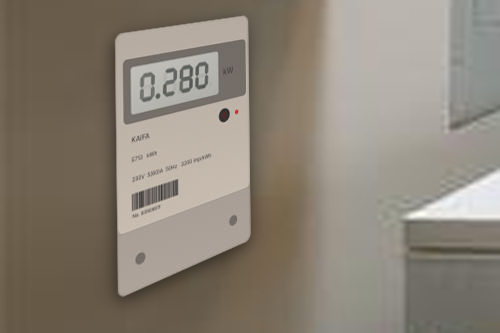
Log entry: 0.280 kW
